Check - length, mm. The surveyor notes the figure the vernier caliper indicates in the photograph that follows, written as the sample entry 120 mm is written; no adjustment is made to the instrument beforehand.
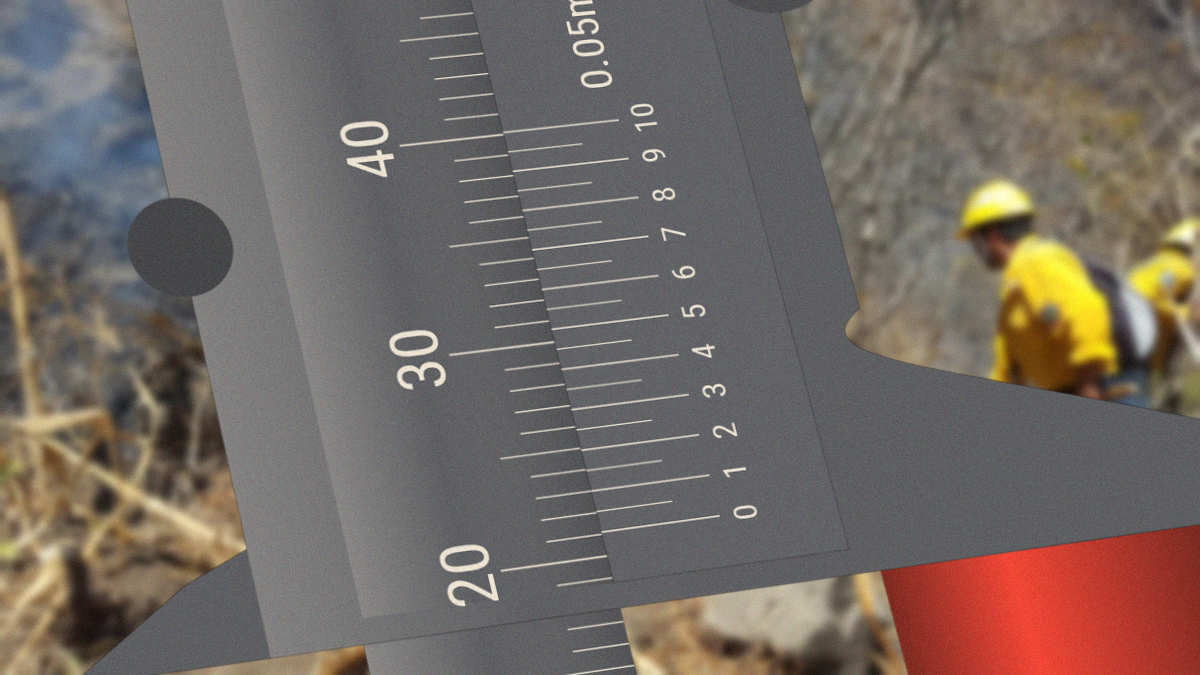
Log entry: 21.1 mm
